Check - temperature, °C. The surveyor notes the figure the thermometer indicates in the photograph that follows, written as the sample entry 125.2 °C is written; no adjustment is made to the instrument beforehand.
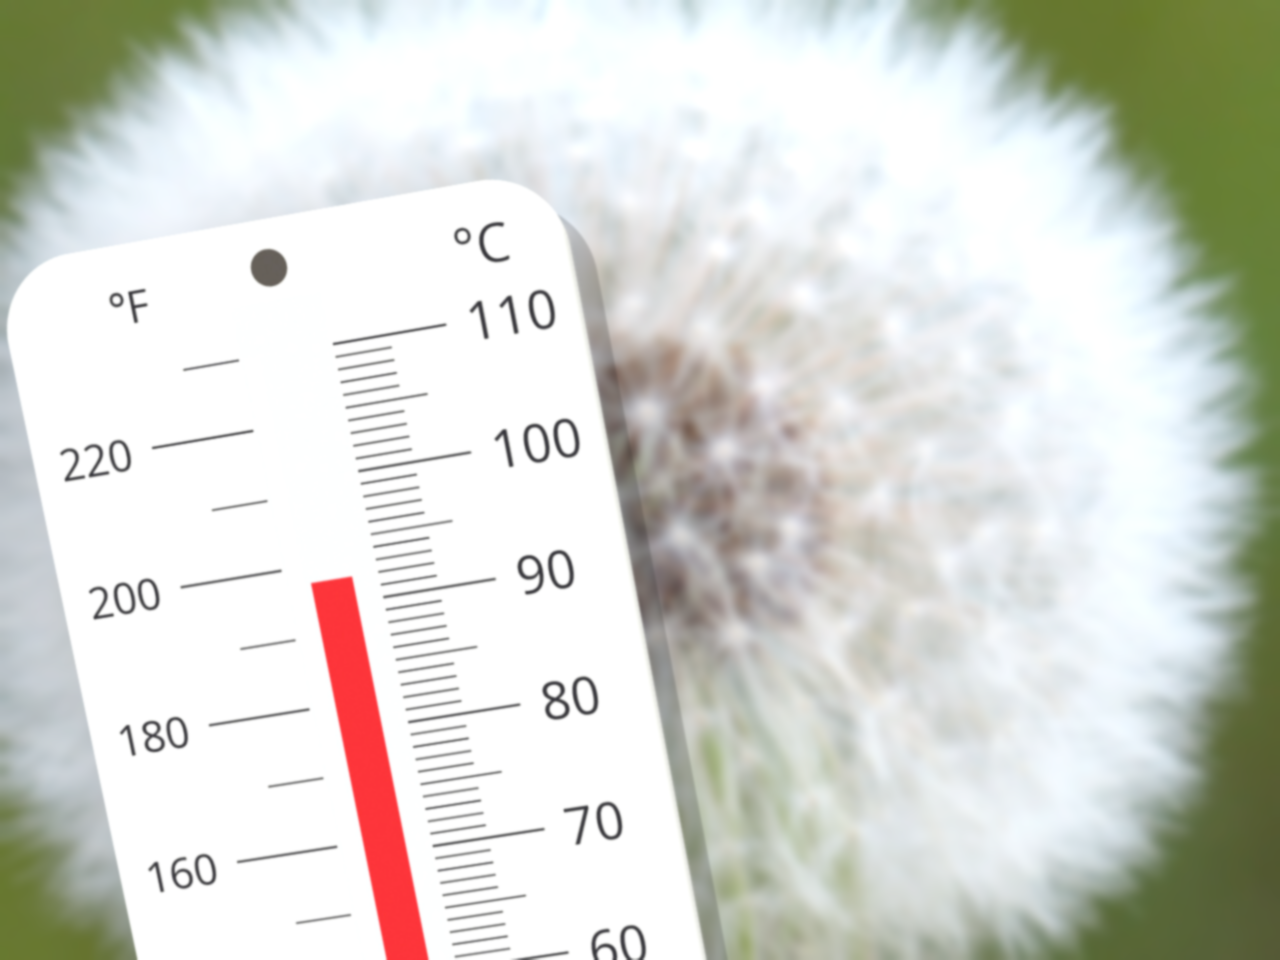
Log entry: 92 °C
